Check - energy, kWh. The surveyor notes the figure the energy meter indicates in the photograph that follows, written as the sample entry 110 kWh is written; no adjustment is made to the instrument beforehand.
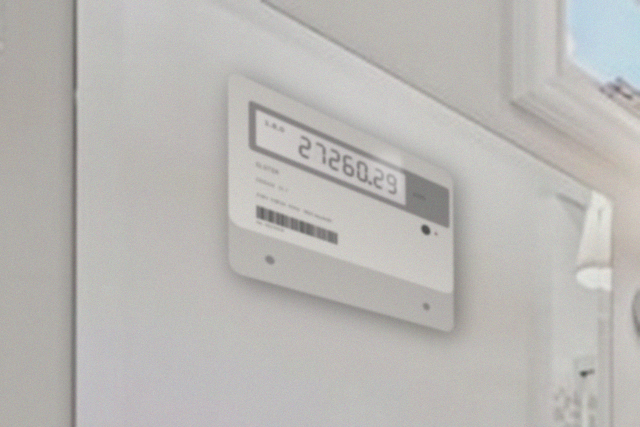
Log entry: 27260.29 kWh
